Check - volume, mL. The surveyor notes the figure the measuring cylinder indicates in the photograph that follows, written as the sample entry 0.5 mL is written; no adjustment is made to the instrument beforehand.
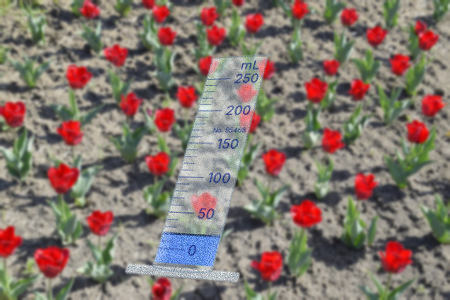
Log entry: 20 mL
